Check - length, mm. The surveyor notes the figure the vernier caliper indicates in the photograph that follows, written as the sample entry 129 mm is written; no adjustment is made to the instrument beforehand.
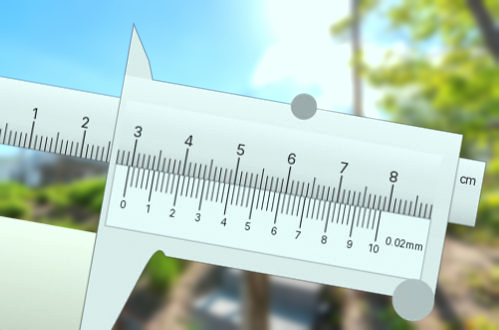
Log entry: 29.5 mm
